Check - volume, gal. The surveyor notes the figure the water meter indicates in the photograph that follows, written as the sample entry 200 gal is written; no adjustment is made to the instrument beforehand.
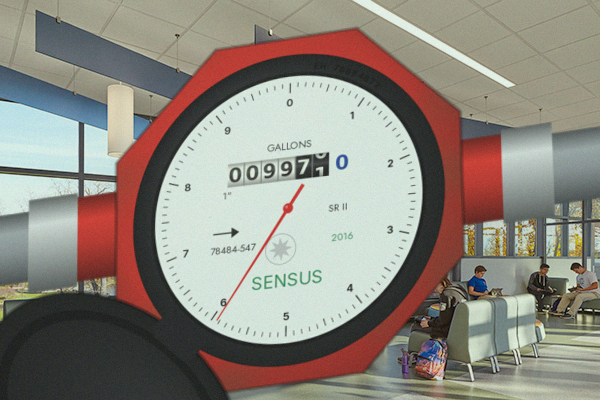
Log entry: 99705.9 gal
